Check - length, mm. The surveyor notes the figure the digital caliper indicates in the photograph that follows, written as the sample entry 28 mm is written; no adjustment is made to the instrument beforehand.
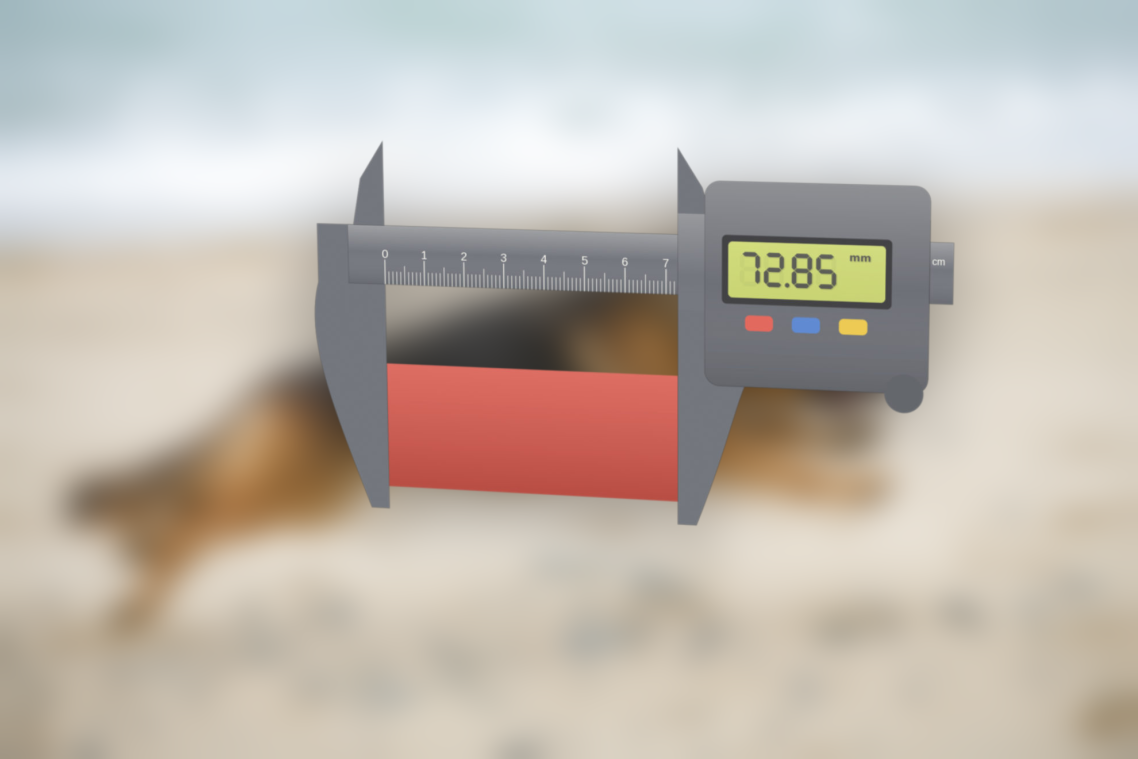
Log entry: 72.85 mm
